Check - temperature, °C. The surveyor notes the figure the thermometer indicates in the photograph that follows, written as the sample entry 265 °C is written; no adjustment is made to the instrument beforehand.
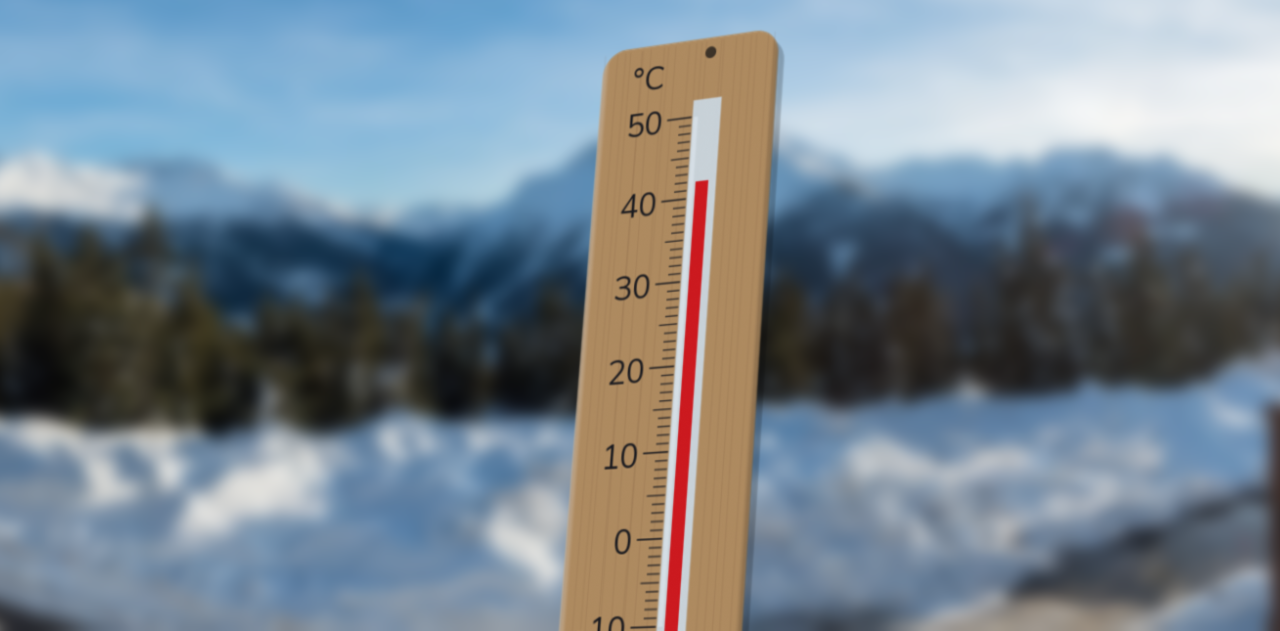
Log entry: 42 °C
